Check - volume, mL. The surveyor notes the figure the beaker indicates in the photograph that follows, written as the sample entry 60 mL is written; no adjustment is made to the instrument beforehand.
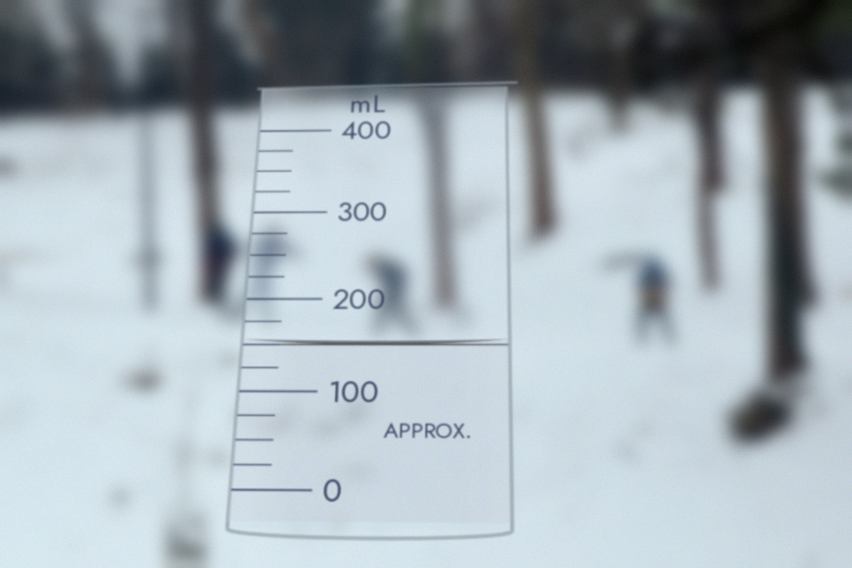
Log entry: 150 mL
